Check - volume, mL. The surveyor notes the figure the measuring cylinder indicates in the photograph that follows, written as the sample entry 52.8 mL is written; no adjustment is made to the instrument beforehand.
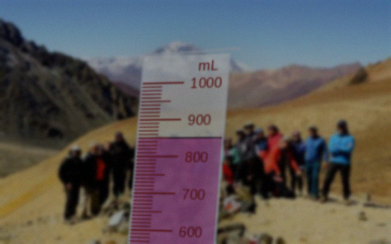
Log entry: 850 mL
